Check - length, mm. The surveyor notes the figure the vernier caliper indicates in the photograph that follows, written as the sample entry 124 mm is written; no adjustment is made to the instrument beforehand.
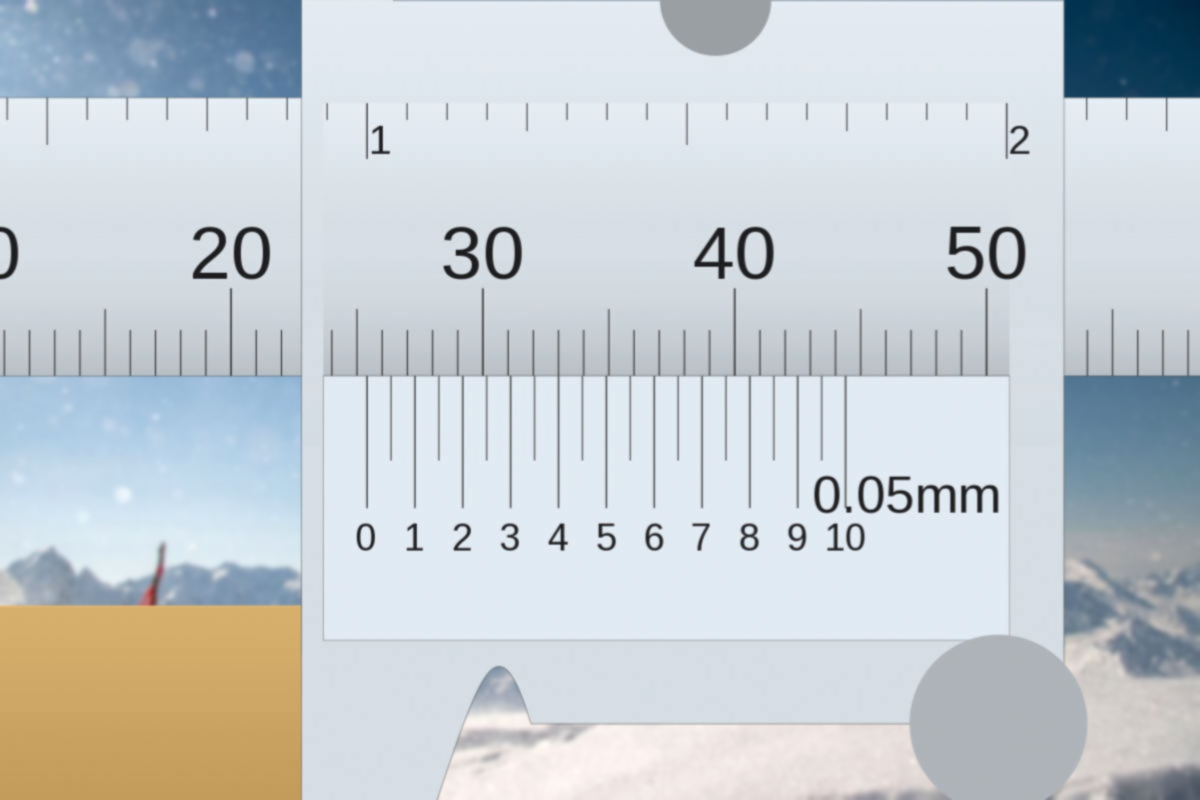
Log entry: 25.4 mm
